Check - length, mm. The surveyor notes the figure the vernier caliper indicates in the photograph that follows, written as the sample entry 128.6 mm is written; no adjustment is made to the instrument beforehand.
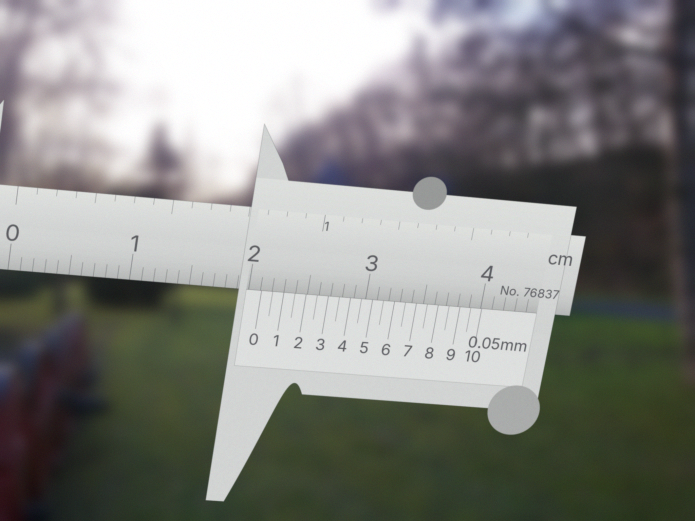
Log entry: 21.1 mm
